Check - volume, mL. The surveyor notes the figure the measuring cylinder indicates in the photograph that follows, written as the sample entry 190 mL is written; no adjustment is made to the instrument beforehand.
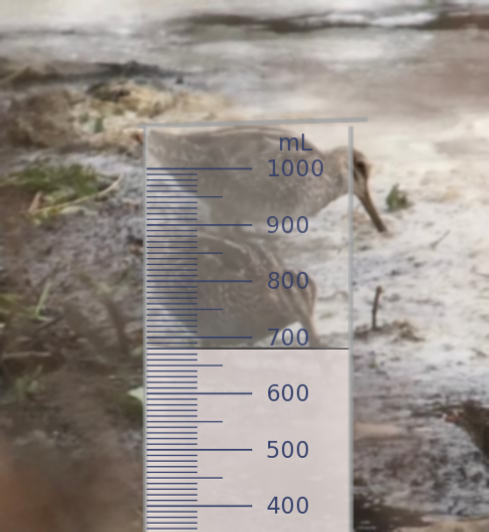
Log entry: 680 mL
